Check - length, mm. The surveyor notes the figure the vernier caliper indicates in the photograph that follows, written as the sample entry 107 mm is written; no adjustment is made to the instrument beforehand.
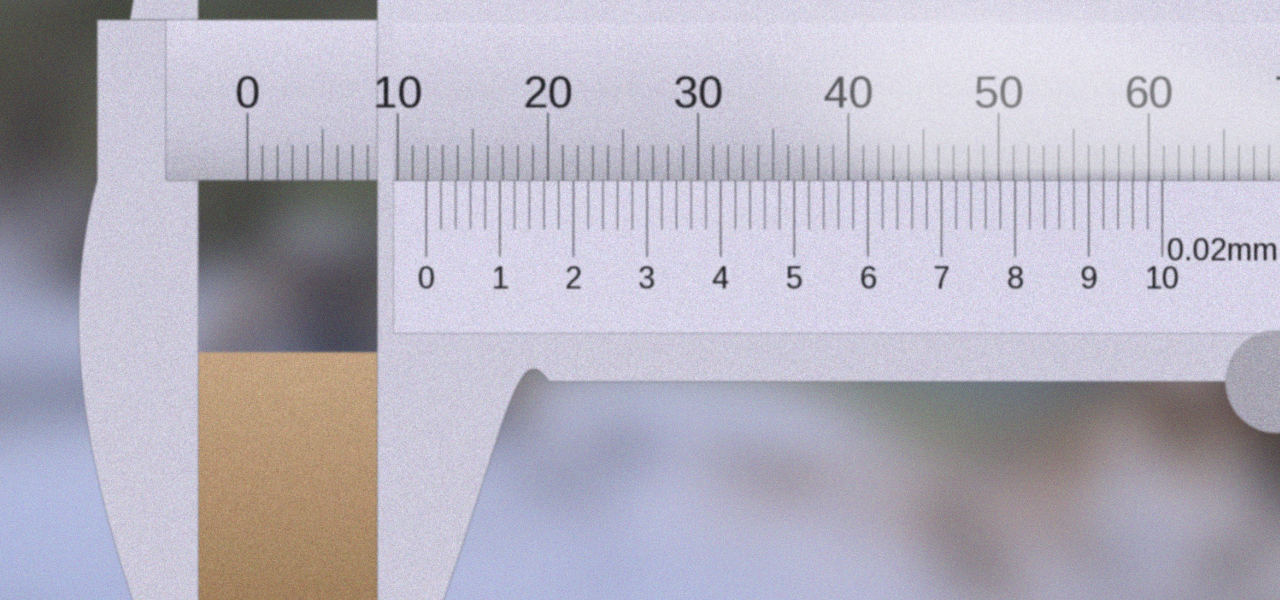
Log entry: 11.9 mm
